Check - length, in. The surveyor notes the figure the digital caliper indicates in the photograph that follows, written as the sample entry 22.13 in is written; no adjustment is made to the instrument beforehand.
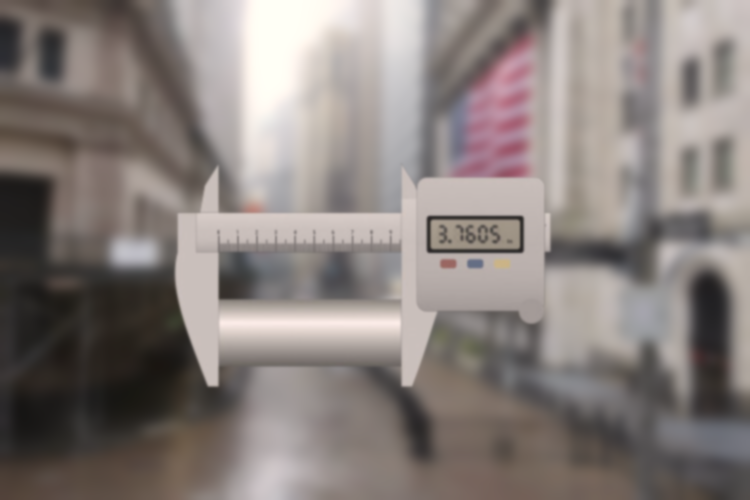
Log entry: 3.7605 in
